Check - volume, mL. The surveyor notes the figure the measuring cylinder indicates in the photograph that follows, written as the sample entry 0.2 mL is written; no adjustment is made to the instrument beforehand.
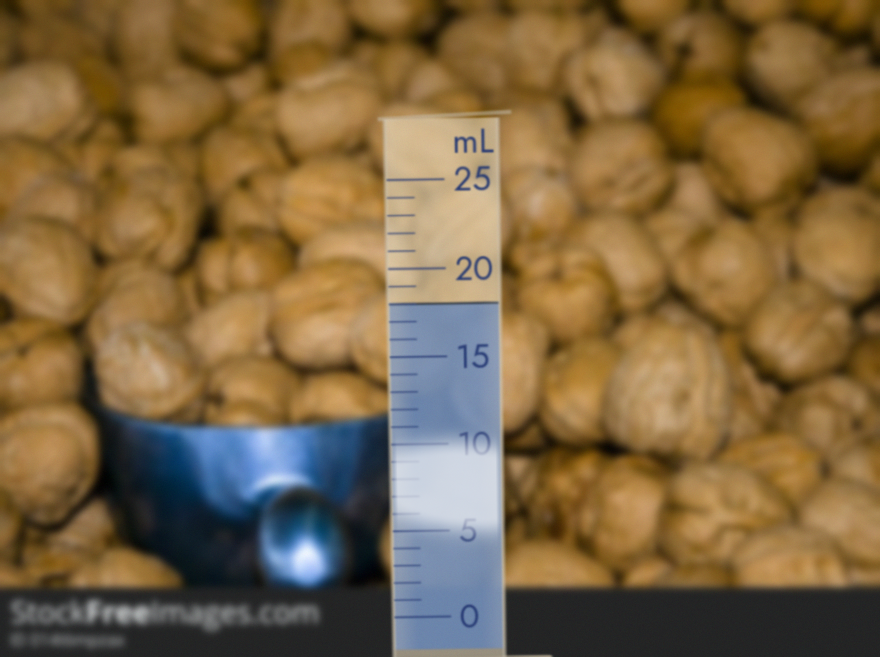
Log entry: 18 mL
